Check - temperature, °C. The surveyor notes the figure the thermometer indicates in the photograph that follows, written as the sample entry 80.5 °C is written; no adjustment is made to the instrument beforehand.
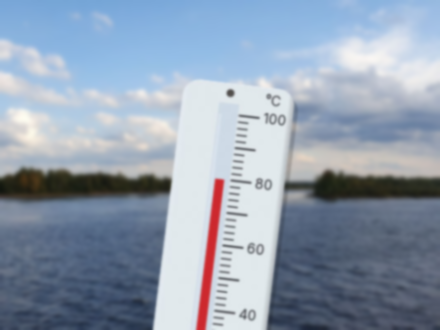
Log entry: 80 °C
